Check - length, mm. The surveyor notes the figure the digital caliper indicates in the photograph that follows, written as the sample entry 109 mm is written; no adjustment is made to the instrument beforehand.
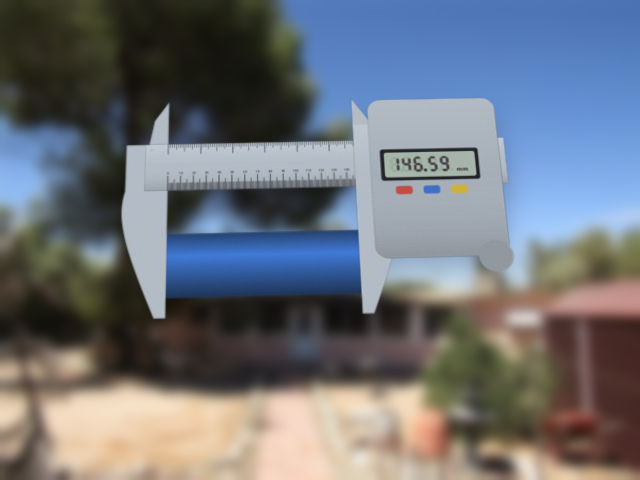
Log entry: 146.59 mm
